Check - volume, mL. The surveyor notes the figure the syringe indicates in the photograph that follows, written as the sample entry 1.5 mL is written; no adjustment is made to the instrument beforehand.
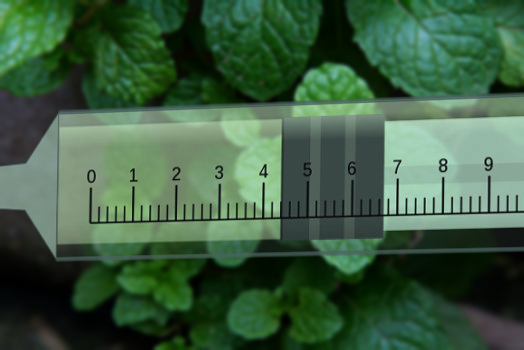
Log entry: 4.4 mL
